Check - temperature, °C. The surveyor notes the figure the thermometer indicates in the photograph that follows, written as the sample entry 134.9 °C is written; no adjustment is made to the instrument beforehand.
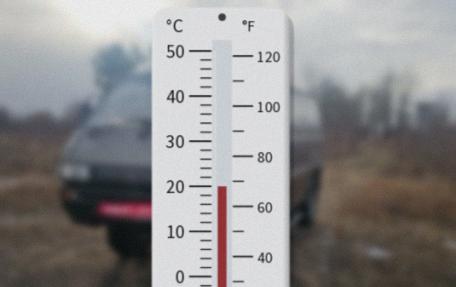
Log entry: 20 °C
